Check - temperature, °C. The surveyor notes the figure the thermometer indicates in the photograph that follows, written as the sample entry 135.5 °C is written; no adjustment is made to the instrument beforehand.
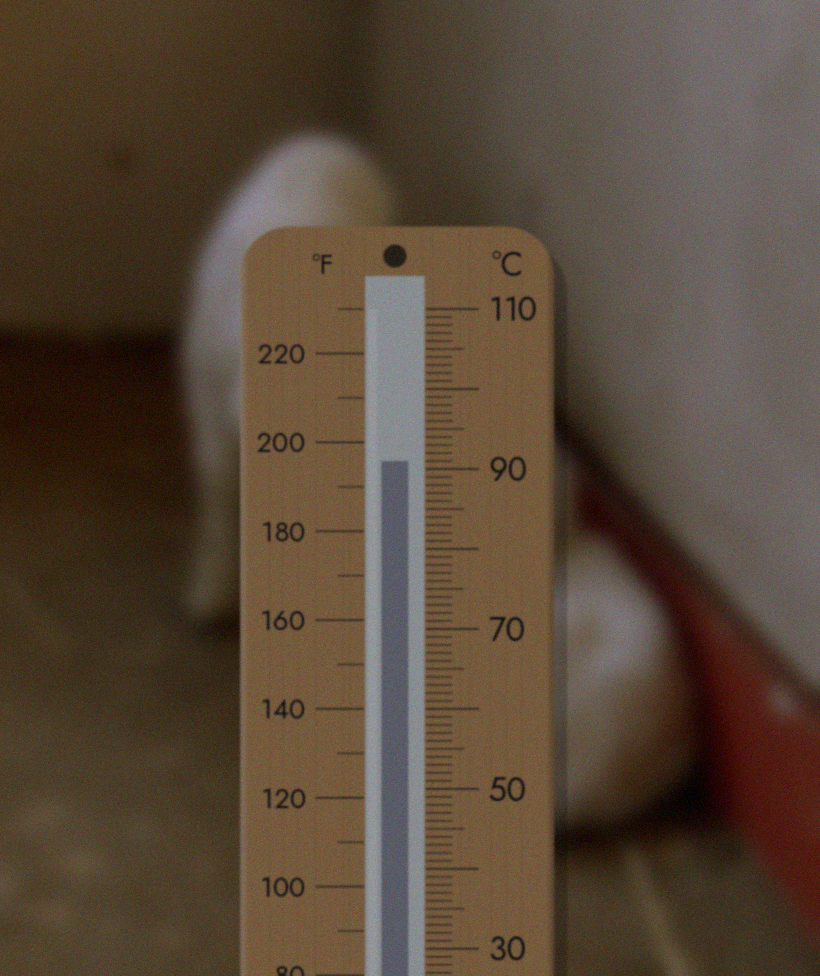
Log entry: 91 °C
